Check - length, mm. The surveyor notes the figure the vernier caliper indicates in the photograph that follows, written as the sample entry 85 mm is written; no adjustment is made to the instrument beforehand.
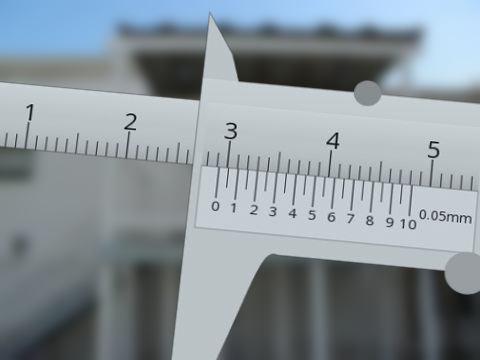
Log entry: 29.2 mm
